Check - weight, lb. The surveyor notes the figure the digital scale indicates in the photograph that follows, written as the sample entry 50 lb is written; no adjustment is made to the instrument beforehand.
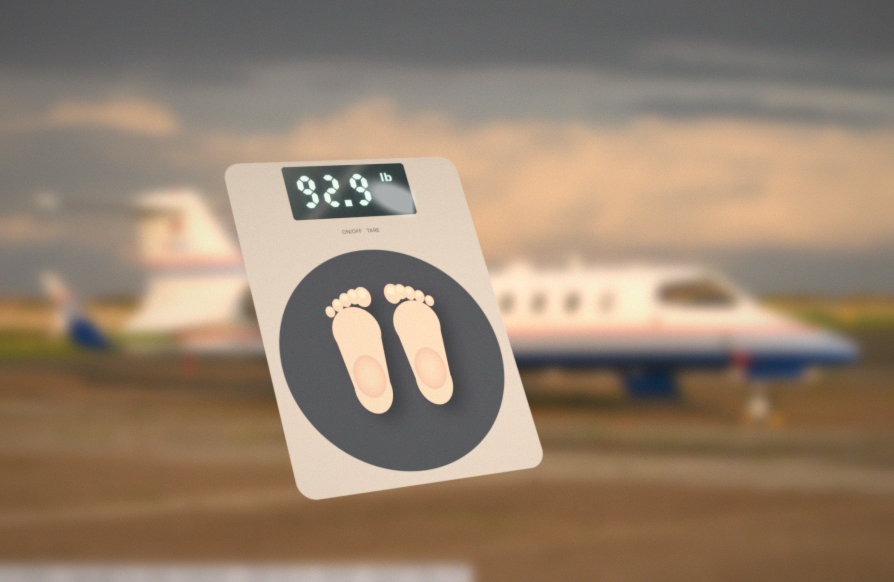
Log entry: 92.9 lb
